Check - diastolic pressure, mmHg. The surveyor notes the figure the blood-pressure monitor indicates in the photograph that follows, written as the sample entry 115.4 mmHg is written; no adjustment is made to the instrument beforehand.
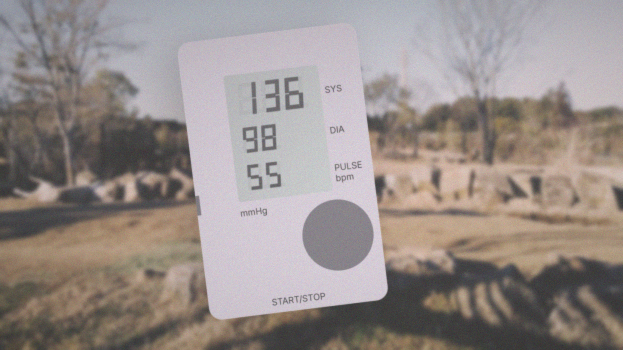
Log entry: 98 mmHg
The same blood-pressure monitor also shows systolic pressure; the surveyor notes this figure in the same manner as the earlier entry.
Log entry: 136 mmHg
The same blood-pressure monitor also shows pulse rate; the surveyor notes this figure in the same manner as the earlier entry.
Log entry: 55 bpm
